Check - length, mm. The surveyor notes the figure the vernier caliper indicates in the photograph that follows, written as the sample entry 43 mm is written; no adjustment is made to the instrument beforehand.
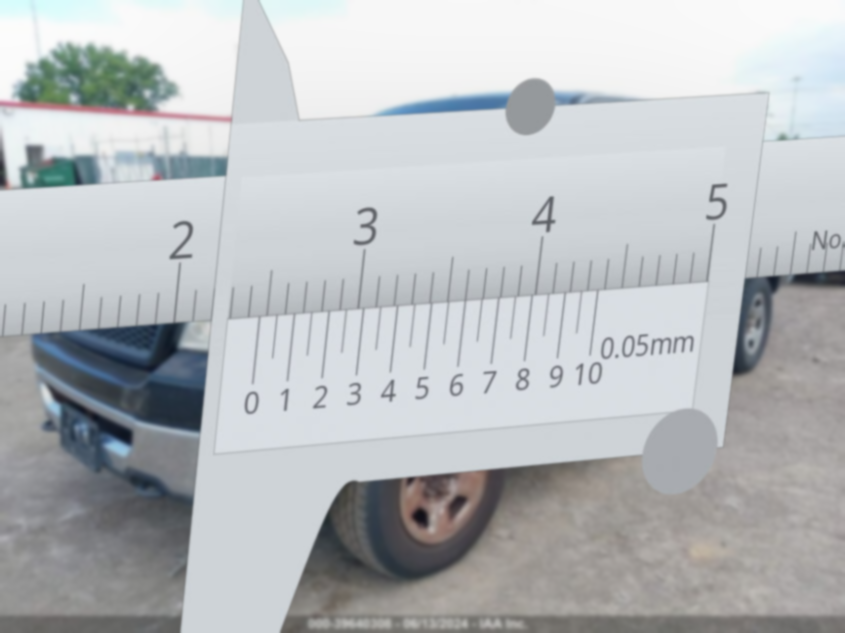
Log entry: 24.6 mm
